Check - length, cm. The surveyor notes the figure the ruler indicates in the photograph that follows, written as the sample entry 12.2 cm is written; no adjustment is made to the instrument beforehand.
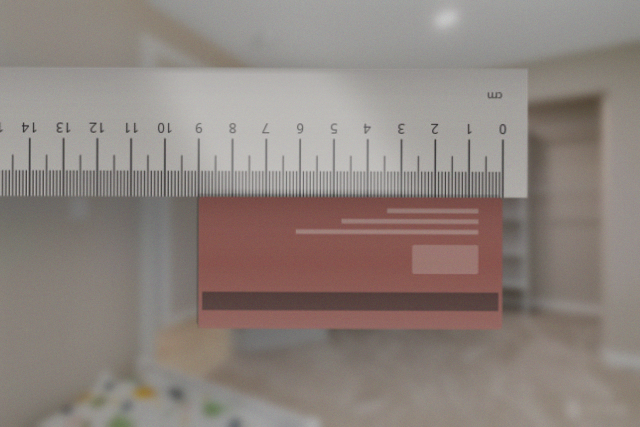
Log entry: 9 cm
